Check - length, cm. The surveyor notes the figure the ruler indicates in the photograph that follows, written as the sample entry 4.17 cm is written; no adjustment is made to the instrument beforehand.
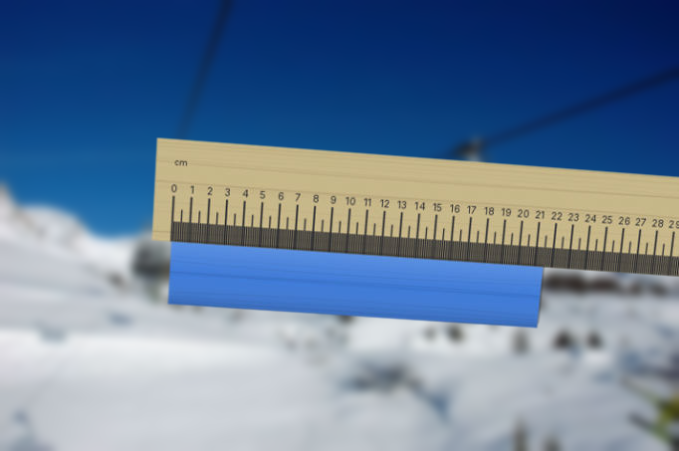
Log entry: 21.5 cm
